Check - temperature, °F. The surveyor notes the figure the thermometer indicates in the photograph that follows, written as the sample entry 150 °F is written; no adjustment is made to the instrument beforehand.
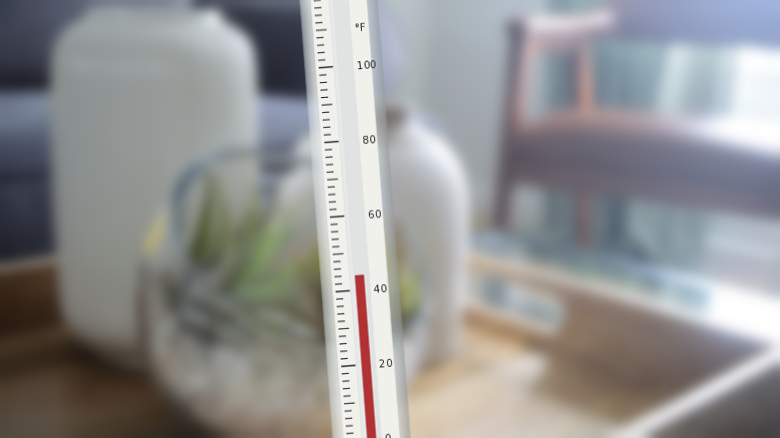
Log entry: 44 °F
